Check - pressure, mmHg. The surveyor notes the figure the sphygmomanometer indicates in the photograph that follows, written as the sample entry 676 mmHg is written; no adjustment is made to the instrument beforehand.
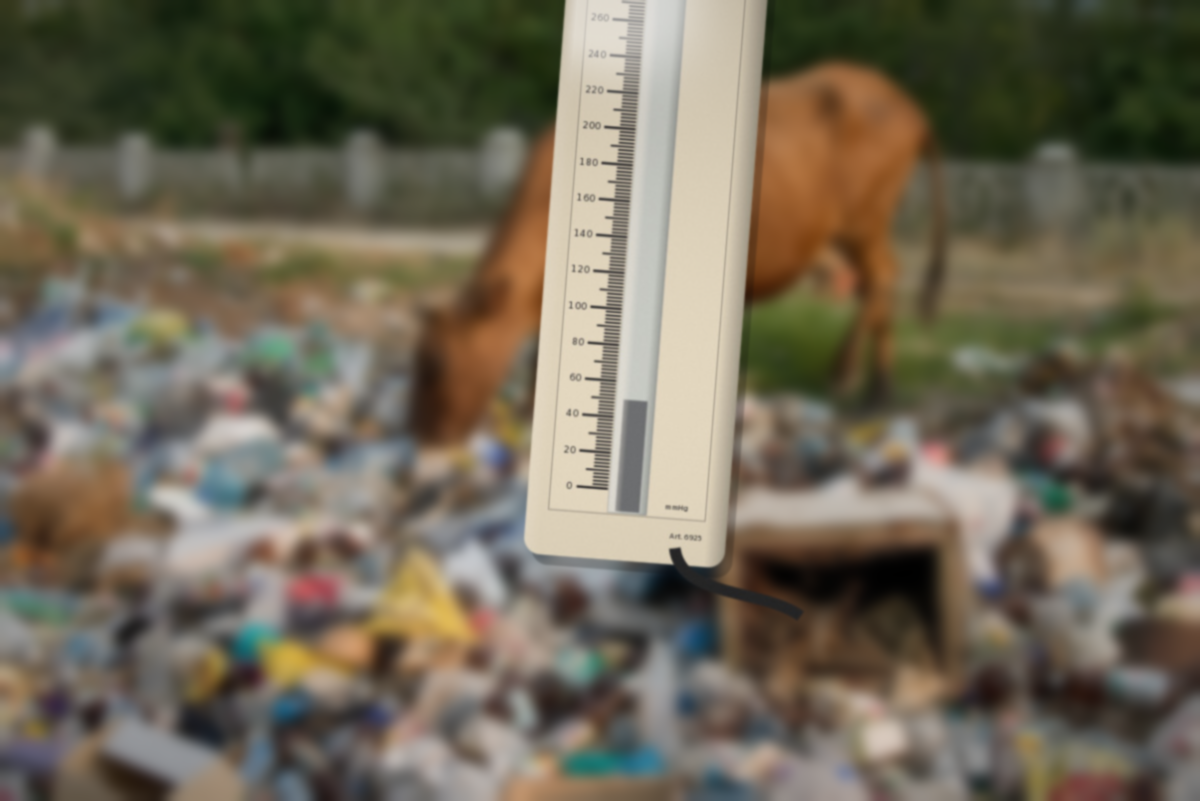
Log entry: 50 mmHg
